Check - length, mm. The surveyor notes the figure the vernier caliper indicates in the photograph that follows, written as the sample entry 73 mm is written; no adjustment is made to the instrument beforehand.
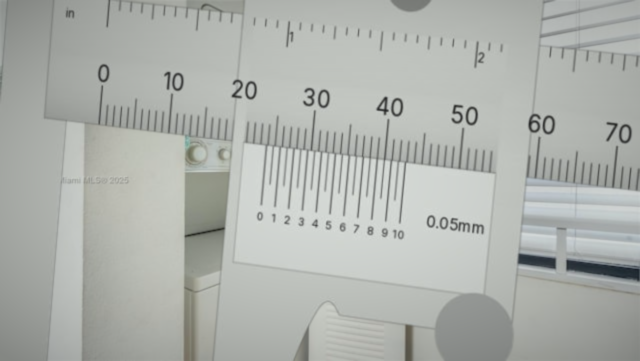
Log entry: 23.8 mm
